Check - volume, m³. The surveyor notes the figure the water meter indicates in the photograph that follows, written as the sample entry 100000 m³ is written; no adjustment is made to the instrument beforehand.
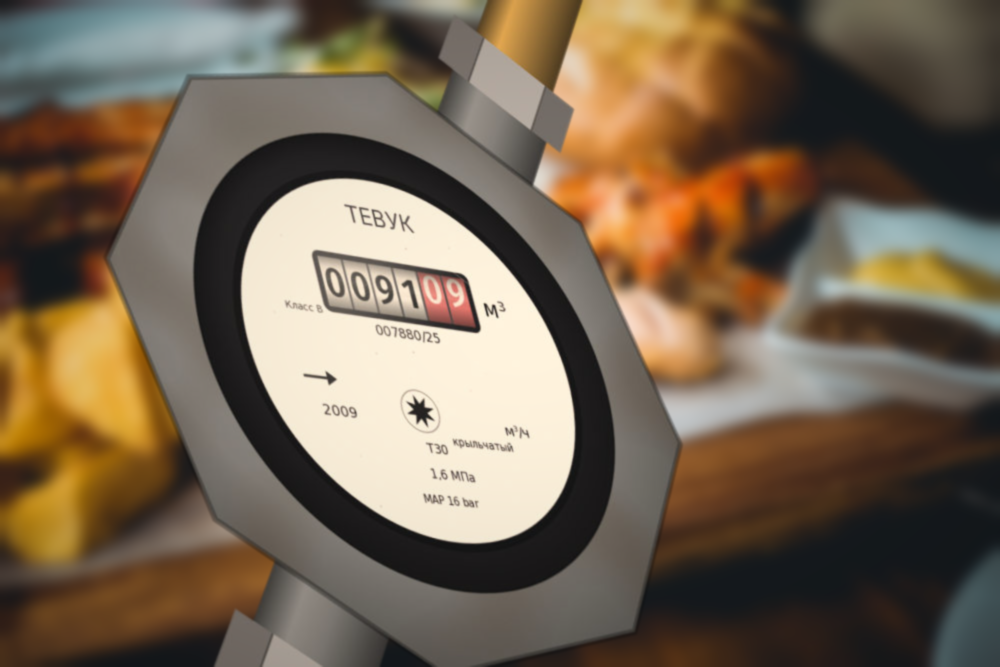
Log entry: 91.09 m³
